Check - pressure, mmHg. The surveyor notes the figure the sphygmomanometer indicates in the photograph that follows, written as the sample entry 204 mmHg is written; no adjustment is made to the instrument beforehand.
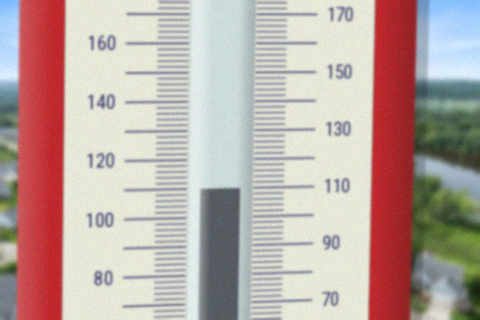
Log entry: 110 mmHg
